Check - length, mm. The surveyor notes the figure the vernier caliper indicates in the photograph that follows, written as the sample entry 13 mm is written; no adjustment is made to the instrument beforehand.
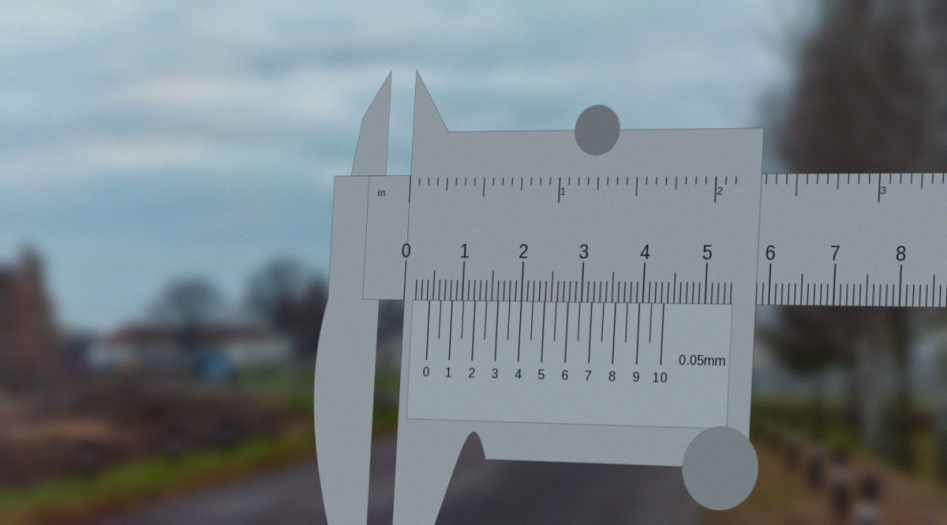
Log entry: 4.4 mm
